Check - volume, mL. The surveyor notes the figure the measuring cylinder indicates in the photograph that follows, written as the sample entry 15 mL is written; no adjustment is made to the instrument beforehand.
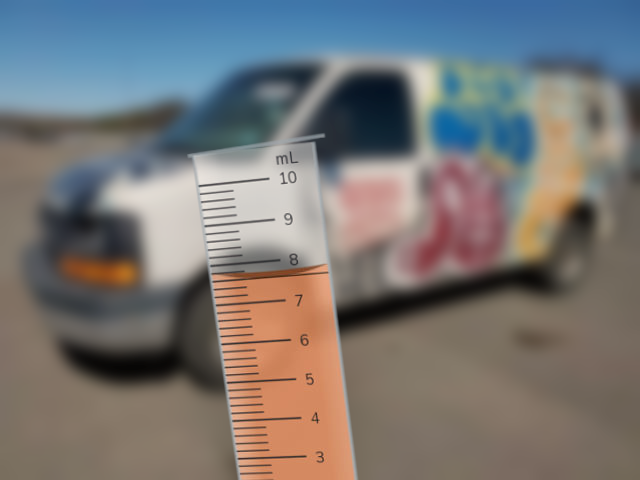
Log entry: 7.6 mL
